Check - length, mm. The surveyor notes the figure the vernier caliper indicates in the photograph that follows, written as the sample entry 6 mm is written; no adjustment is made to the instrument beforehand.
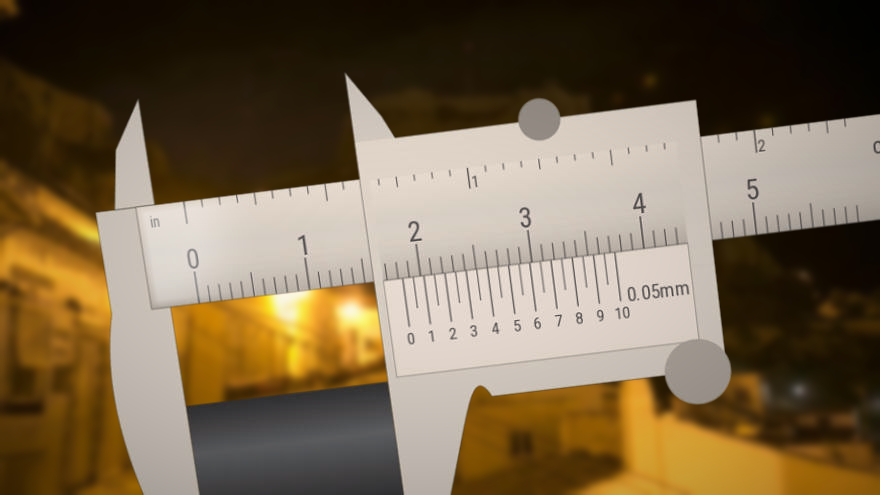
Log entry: 18.4 mm
